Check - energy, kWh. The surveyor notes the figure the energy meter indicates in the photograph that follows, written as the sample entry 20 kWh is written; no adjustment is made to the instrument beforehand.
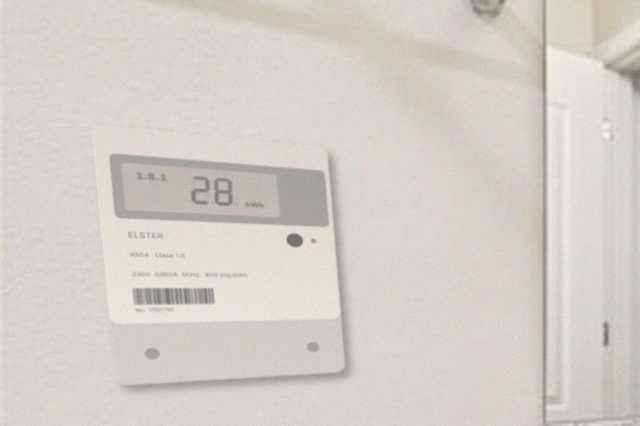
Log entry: 28 kWh
